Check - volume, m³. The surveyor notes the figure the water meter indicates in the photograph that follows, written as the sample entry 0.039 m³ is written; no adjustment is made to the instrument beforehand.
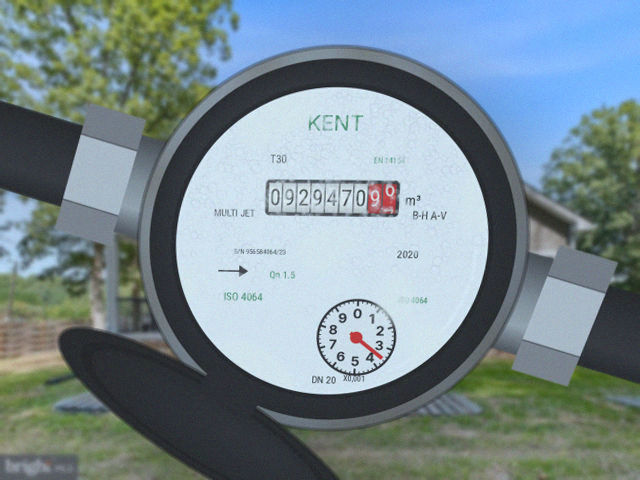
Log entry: 929470.963 m³
